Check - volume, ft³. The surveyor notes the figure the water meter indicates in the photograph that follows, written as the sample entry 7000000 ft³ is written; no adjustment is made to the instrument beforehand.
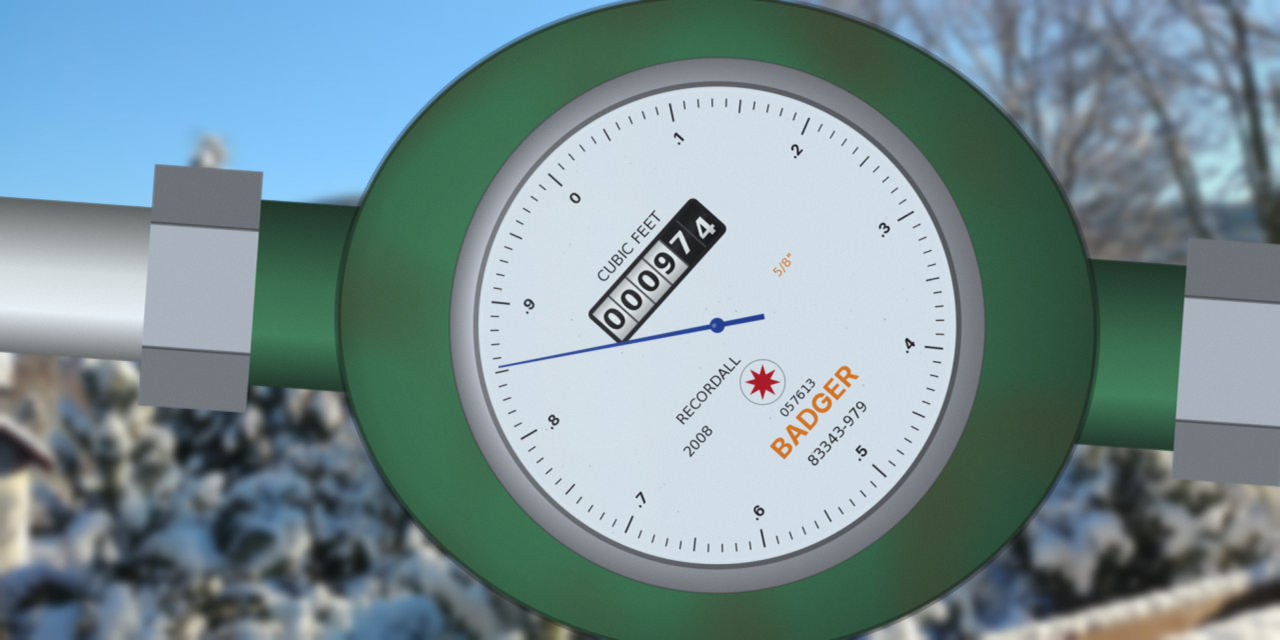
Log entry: 973.85 ft³
